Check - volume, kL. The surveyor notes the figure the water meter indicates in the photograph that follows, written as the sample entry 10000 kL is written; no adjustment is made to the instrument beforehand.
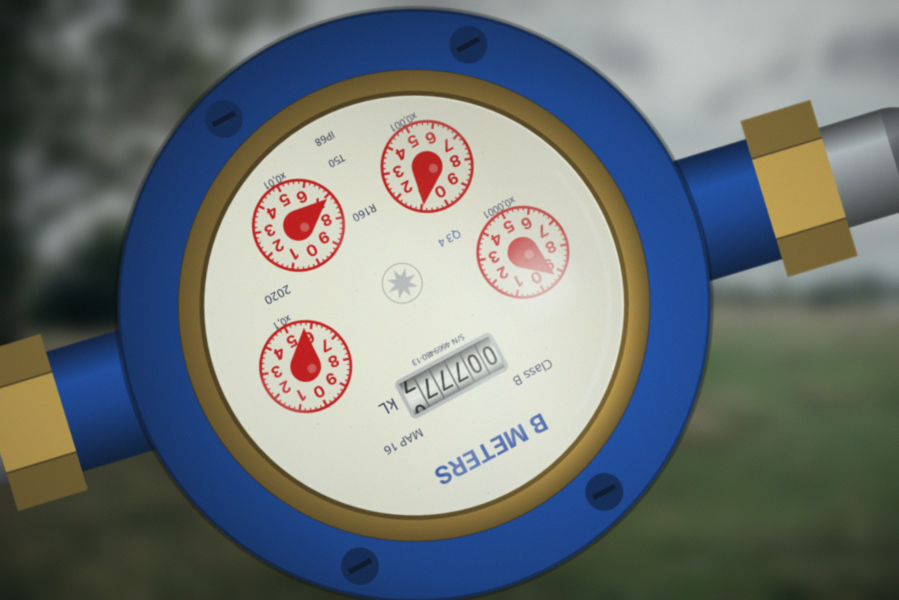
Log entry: 7776.5709 kL
